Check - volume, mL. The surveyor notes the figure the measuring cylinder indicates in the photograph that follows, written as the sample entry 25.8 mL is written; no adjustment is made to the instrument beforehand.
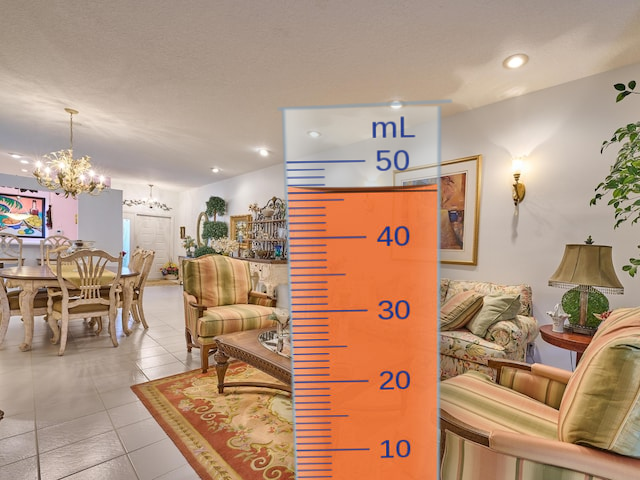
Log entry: 46 mL
